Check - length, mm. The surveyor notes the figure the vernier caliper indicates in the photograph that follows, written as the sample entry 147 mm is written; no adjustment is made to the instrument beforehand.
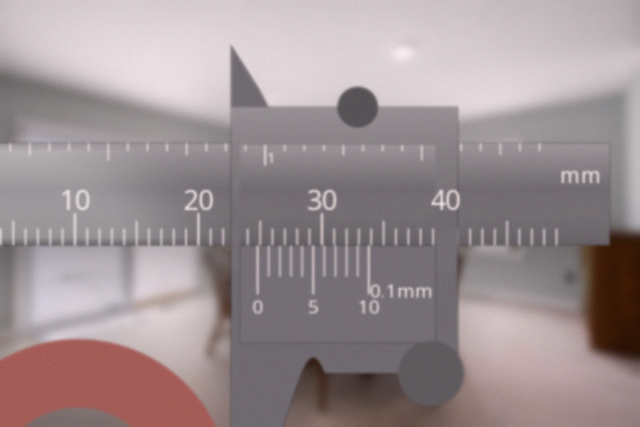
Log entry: 24.8 mm
